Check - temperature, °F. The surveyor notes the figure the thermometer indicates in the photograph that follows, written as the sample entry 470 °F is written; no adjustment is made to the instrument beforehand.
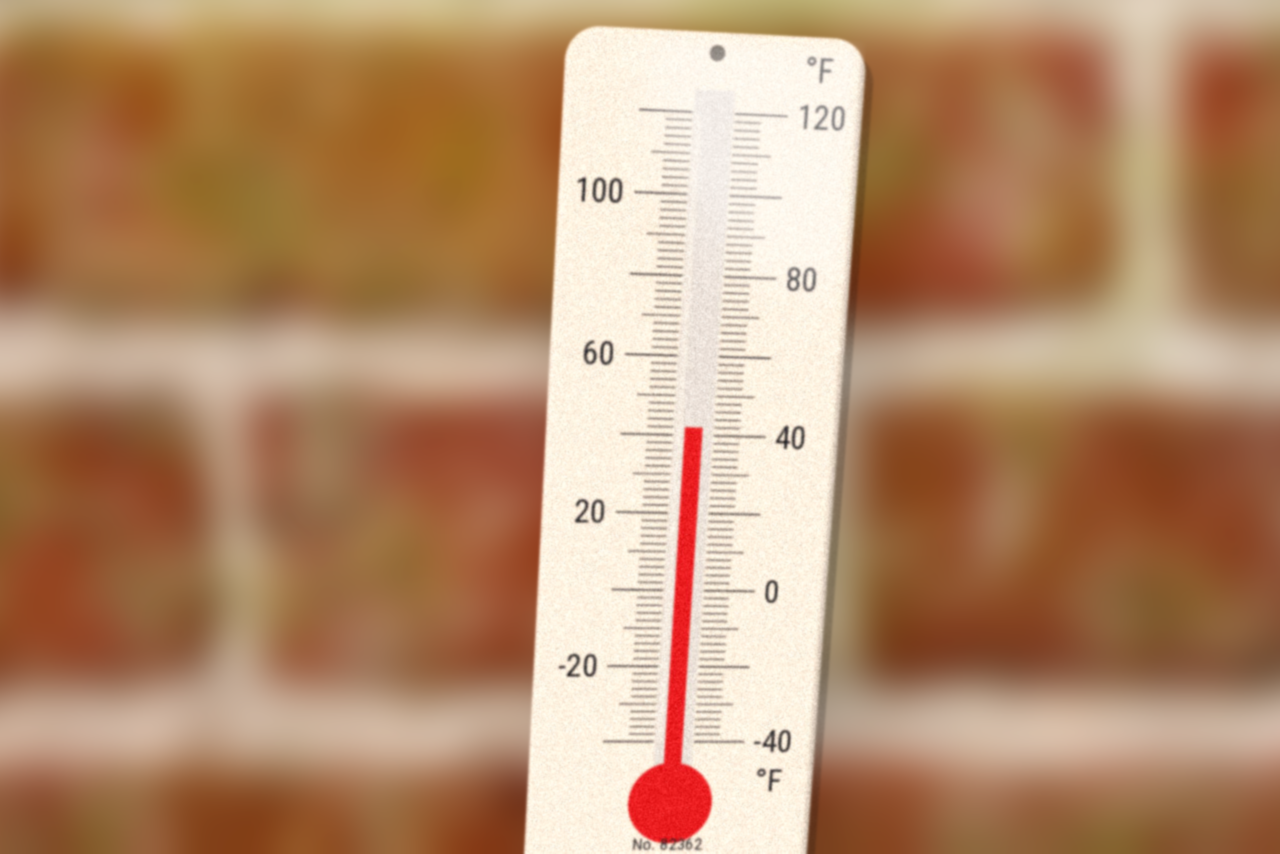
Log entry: 42 °F
